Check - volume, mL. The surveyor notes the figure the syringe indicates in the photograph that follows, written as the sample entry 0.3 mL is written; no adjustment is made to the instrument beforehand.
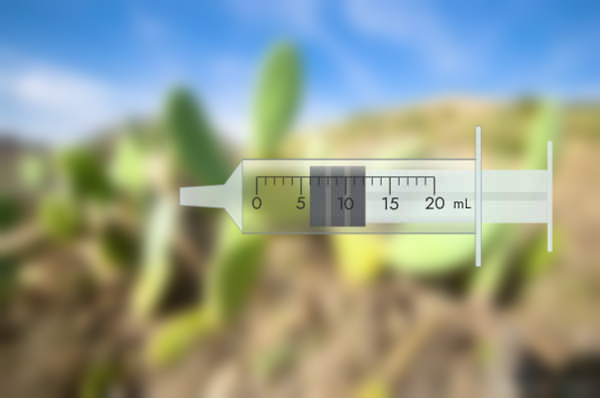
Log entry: 6 mL
